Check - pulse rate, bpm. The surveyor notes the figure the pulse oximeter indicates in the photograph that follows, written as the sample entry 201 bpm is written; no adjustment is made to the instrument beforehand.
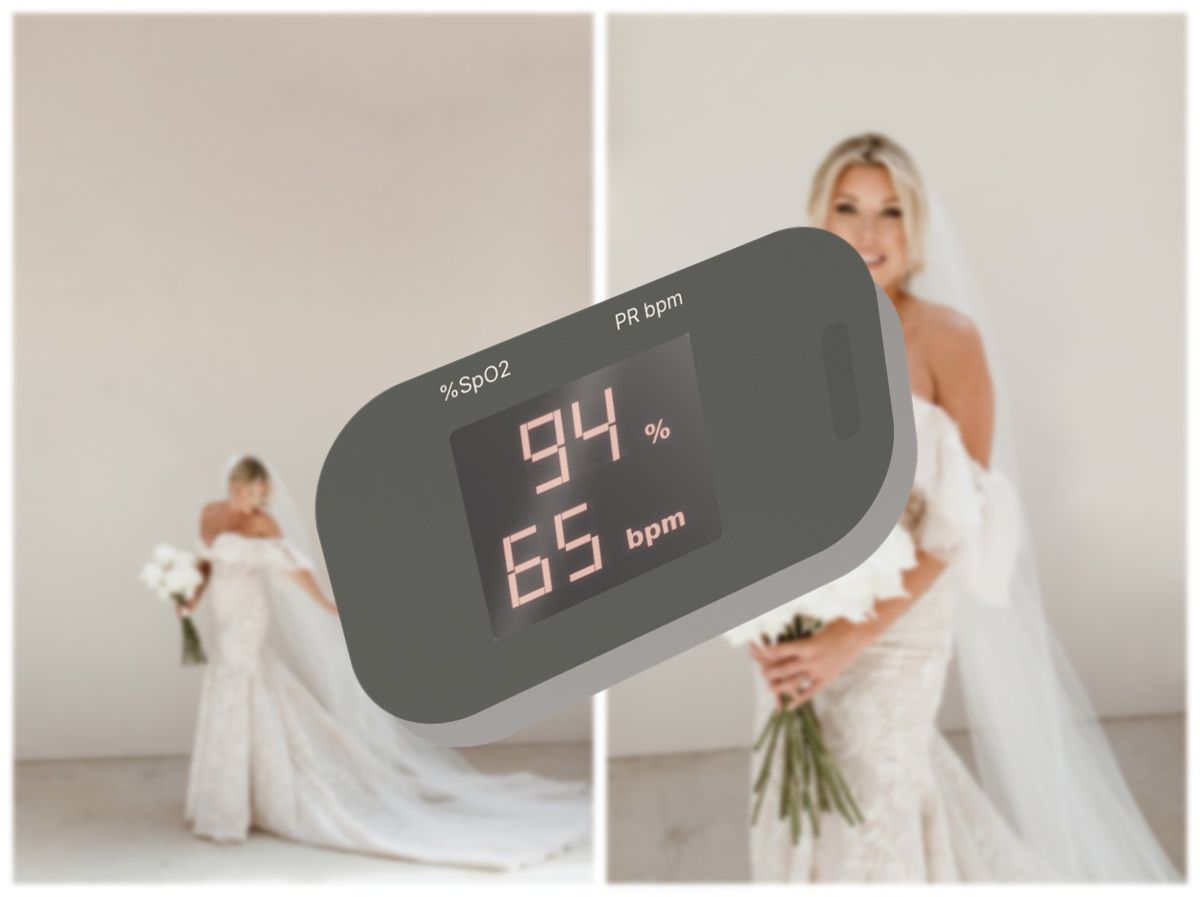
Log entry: 65 bpm
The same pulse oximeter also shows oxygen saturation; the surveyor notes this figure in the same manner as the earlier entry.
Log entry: 94 %
